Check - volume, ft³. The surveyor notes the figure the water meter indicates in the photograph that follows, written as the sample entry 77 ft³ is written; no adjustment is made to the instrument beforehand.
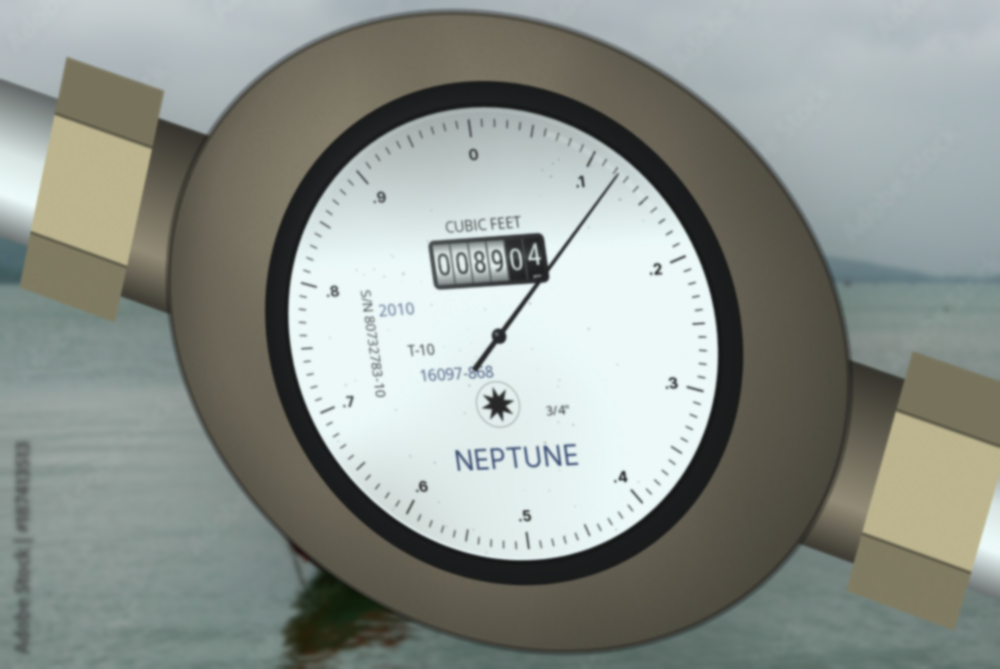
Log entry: 8904.12 ft³
